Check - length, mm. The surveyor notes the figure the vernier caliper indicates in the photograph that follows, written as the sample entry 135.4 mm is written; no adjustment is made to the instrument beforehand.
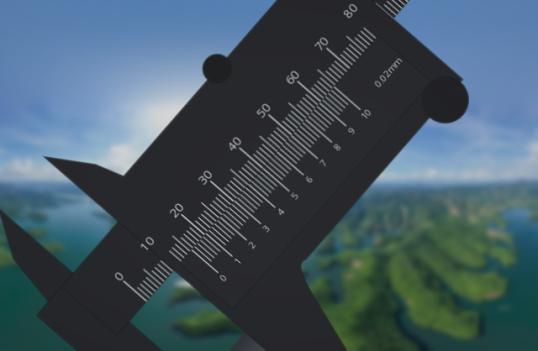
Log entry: 15.5 mm
